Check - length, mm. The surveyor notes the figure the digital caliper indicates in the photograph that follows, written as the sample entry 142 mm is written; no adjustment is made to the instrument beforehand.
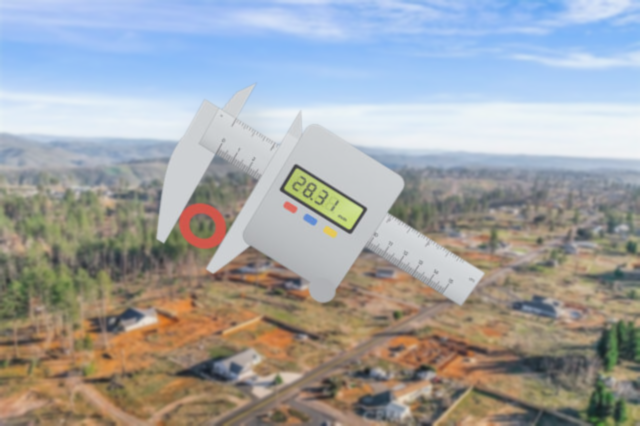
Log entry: 28.31 mm
